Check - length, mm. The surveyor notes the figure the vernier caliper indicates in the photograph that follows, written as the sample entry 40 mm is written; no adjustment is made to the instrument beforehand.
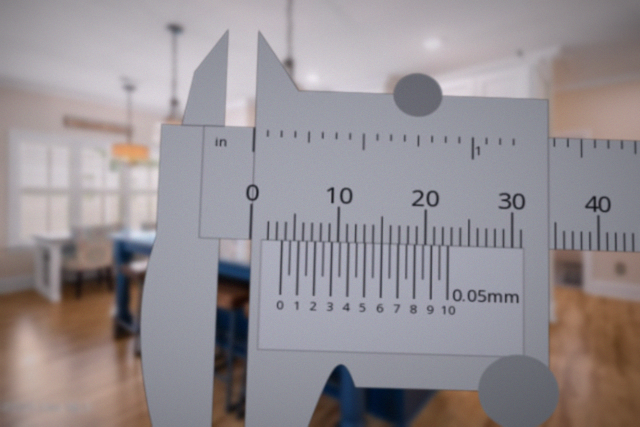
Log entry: 3.6 mm
